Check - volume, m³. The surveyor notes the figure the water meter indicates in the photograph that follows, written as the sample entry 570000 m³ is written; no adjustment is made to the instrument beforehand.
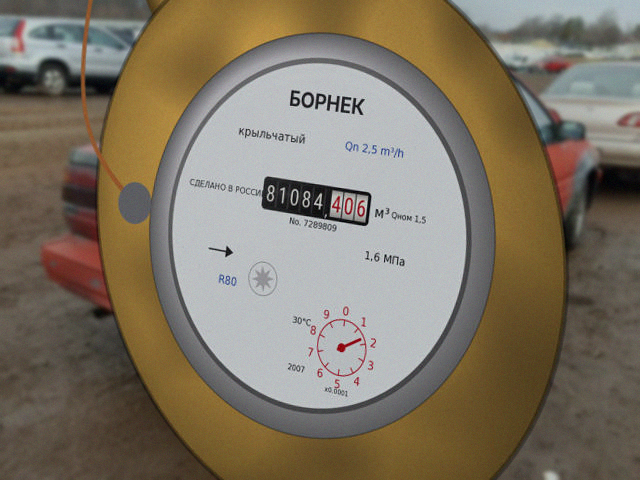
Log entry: 81084.4061 m³
